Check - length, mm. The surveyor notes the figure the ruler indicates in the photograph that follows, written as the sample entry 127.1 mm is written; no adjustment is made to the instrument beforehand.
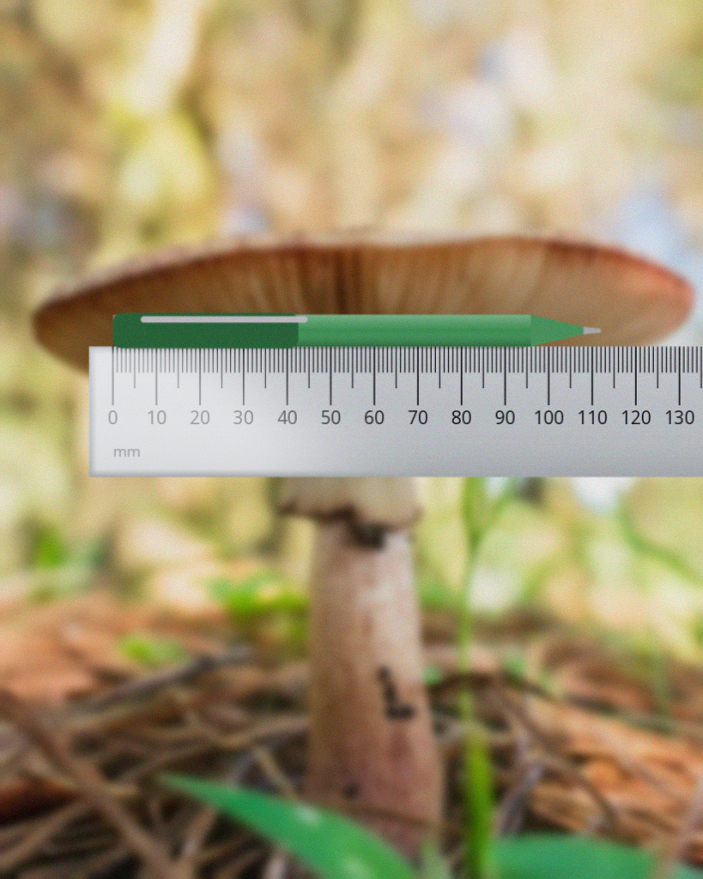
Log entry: 112 mm
